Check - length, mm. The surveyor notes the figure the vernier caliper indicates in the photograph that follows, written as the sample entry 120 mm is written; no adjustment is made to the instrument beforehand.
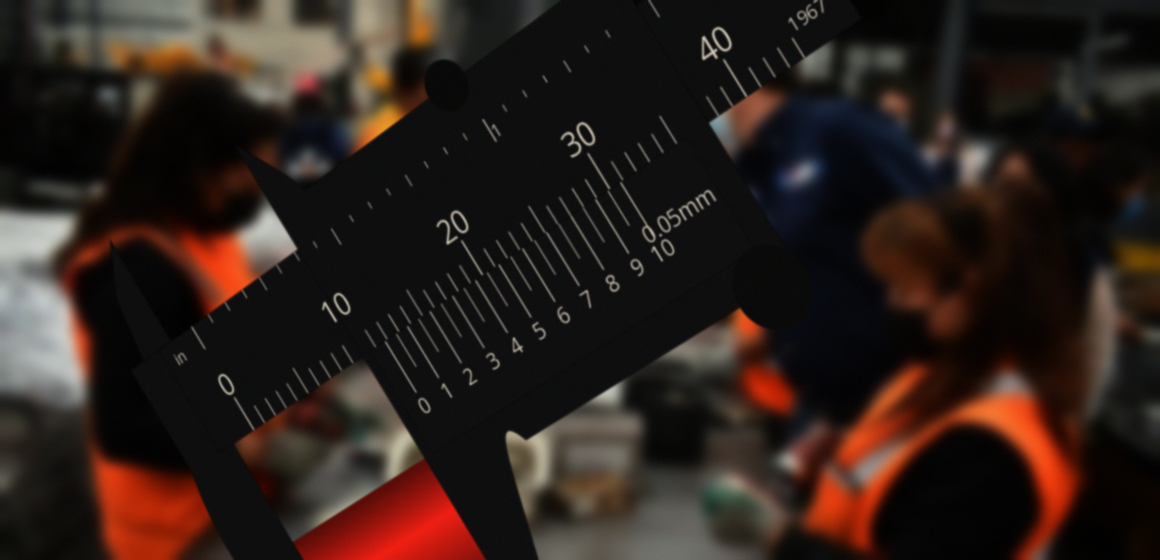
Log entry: 11.8 mm
